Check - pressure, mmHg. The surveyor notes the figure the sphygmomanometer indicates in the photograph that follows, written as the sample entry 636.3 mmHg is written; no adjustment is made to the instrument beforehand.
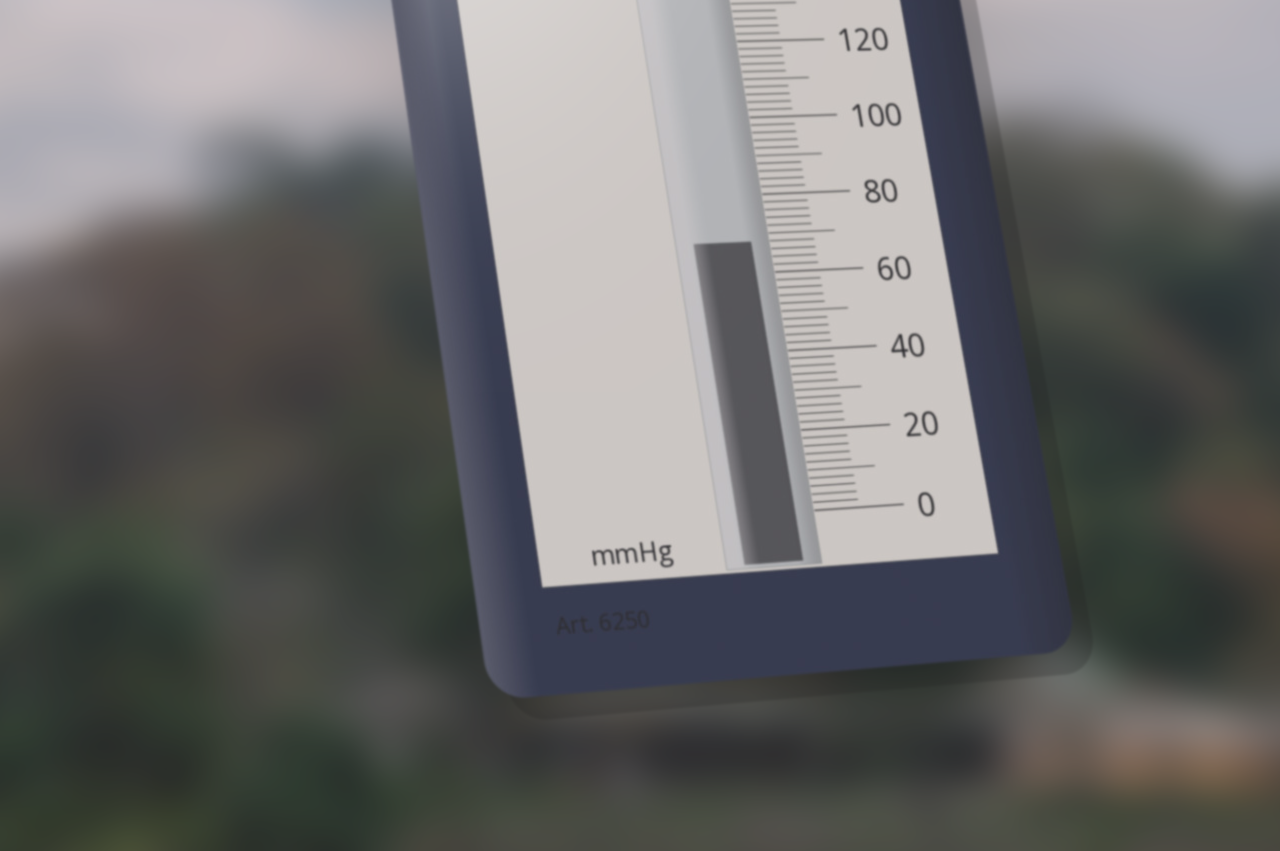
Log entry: 68 mmHg
